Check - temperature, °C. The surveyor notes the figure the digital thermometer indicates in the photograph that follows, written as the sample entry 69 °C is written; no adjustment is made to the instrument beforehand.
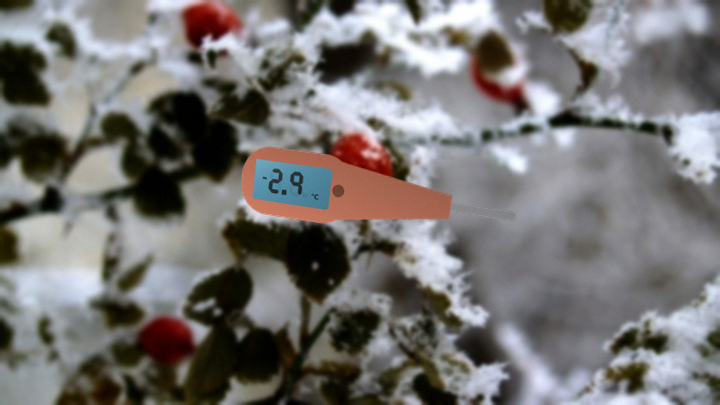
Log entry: -2.9 °C
